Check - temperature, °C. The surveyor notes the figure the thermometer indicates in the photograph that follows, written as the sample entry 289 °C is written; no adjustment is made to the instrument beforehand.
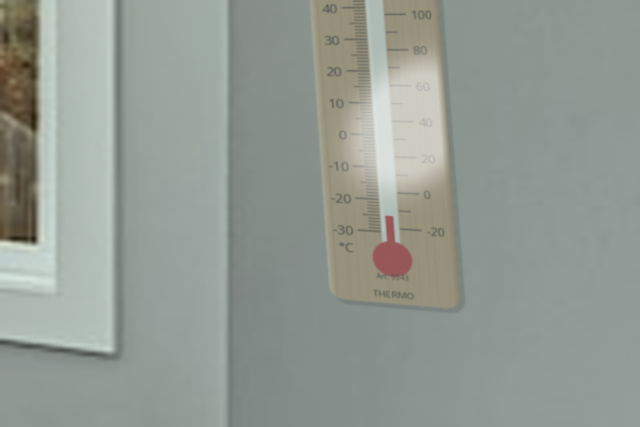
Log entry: -25 °C
